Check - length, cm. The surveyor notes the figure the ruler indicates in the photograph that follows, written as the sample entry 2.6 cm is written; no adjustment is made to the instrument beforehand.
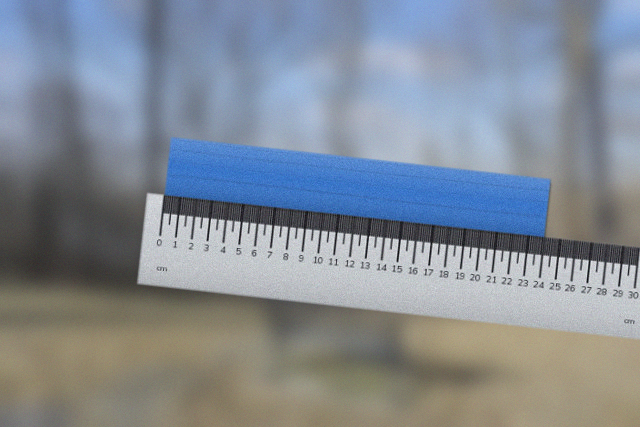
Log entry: 24 cm
